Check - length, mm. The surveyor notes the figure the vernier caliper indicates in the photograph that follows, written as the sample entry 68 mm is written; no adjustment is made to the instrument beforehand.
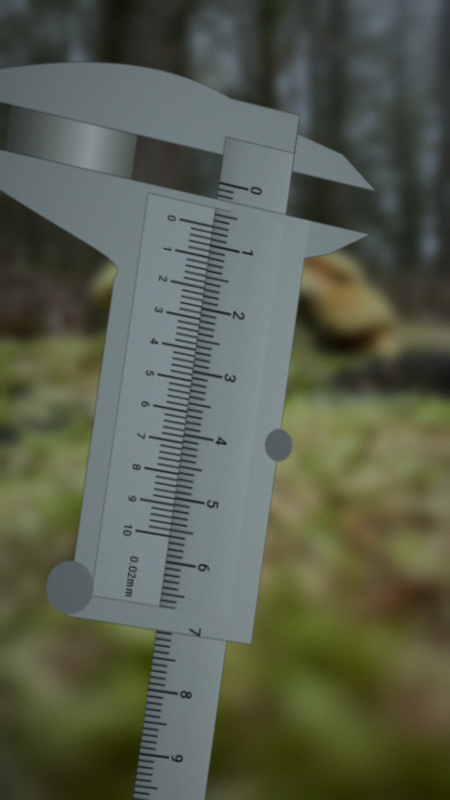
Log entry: 7.0 mm
